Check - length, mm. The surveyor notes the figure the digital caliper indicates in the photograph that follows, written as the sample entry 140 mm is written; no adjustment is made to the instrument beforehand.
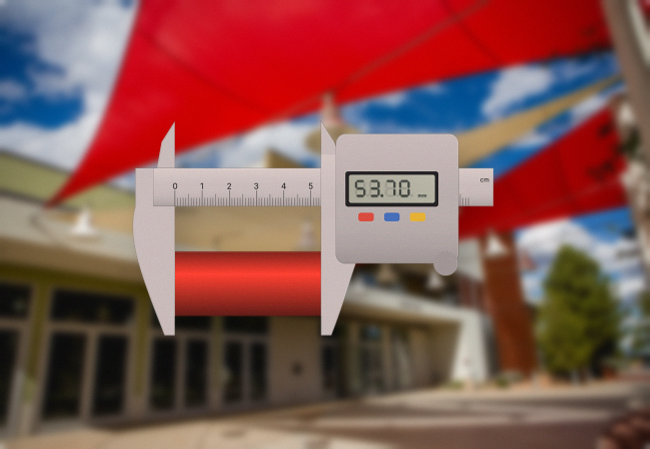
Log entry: 53.70 mm
